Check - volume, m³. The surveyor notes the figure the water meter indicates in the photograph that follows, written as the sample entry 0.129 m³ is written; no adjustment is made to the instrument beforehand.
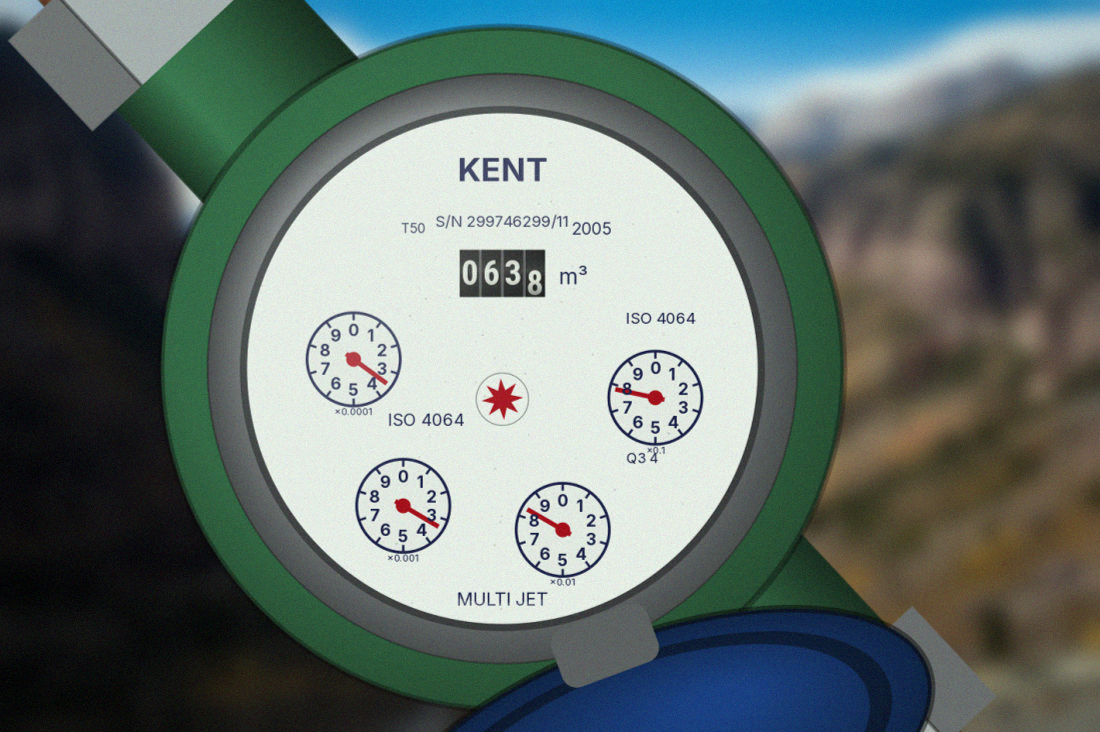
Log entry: 637.7833 m³
